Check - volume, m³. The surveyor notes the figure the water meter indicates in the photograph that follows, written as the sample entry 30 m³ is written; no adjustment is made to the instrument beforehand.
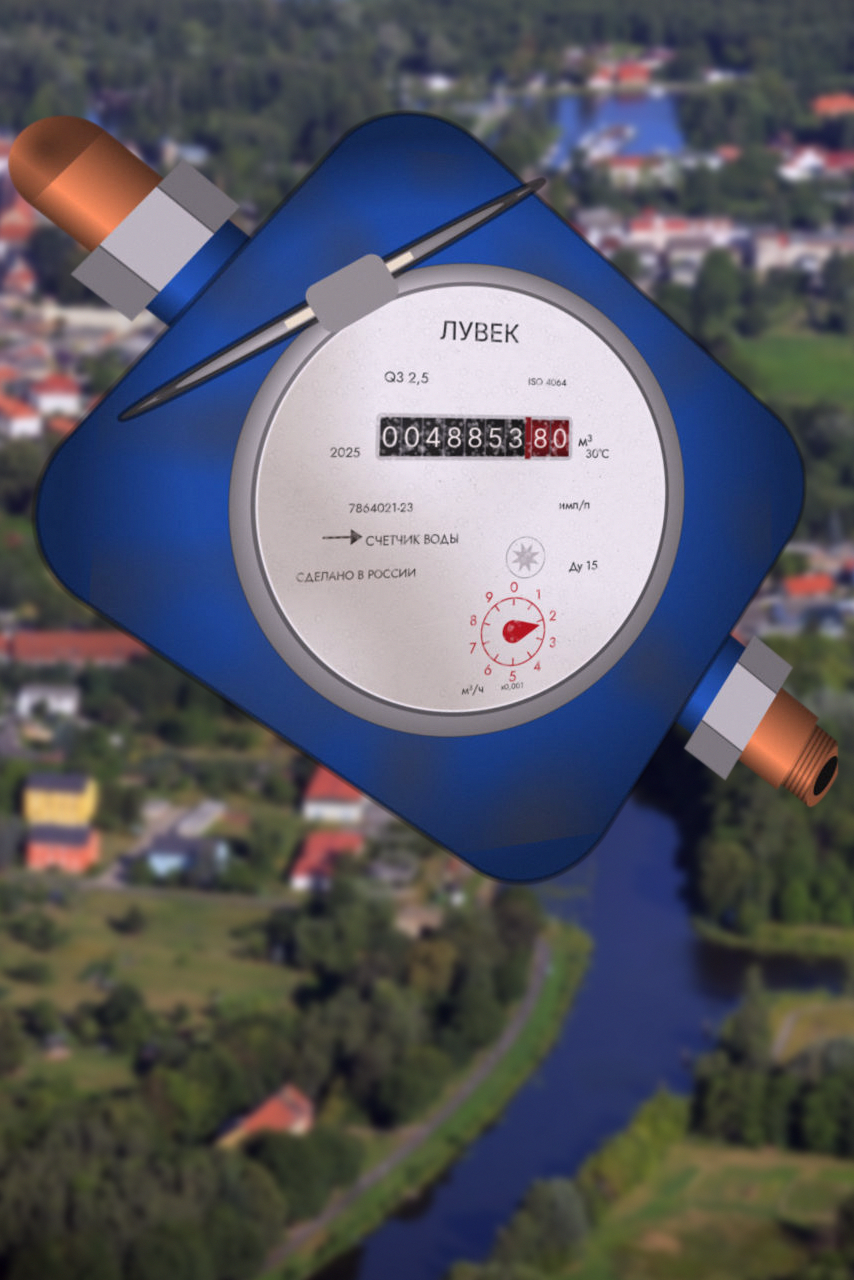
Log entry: 48853.802 m³
